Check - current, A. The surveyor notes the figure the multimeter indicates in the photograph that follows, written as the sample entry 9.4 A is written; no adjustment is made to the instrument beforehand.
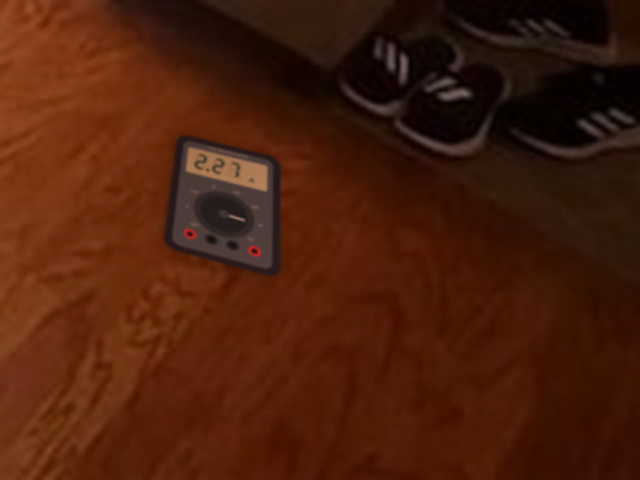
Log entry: 2.27 A
